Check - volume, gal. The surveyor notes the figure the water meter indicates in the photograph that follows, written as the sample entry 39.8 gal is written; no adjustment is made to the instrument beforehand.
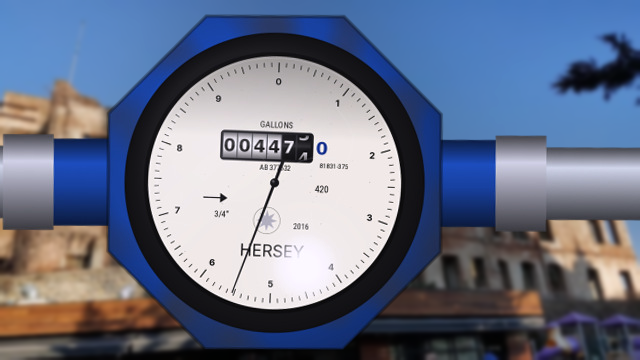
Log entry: 44735.5 gal
